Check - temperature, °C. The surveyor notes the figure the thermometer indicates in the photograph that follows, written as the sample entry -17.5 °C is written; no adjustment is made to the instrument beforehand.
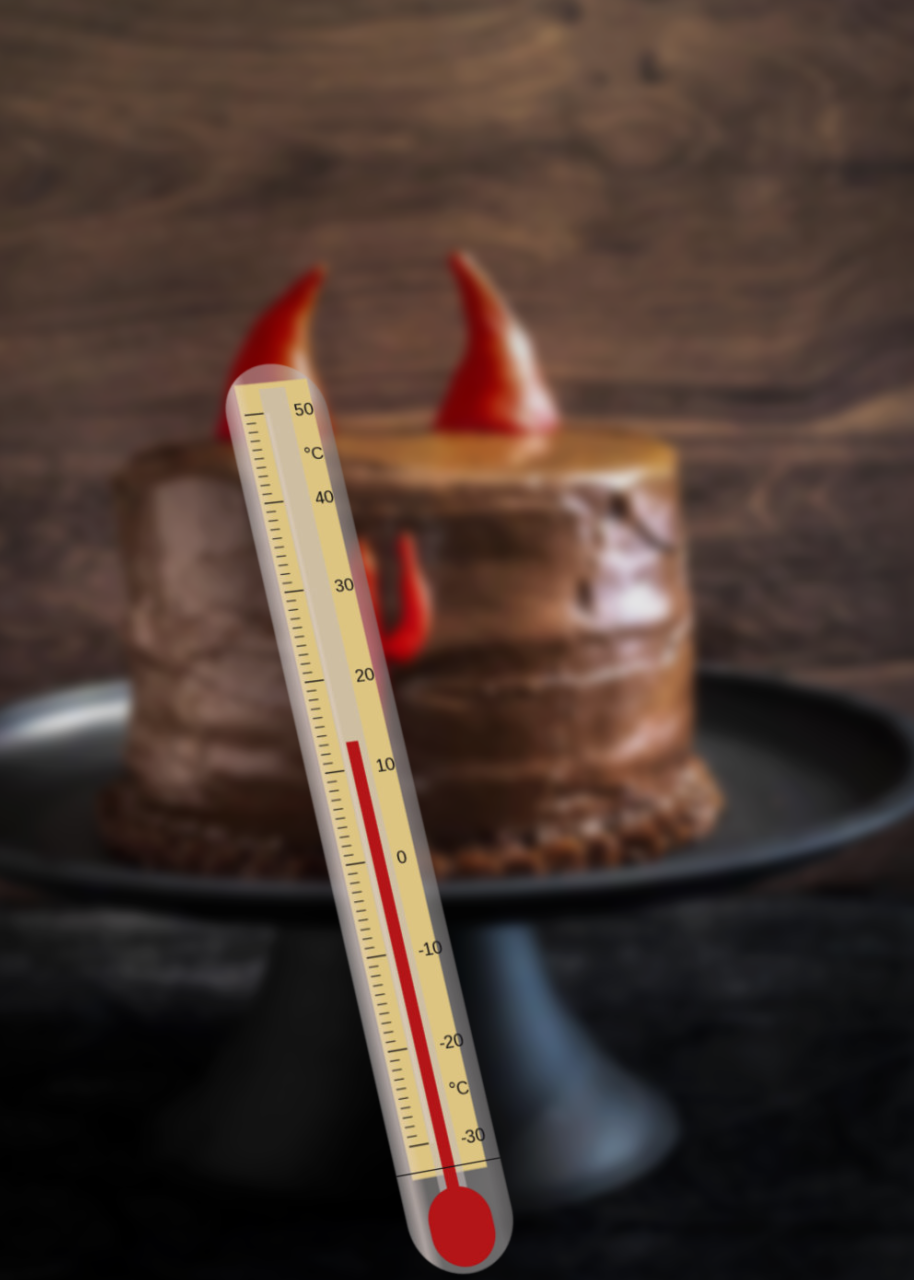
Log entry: 13 °C
